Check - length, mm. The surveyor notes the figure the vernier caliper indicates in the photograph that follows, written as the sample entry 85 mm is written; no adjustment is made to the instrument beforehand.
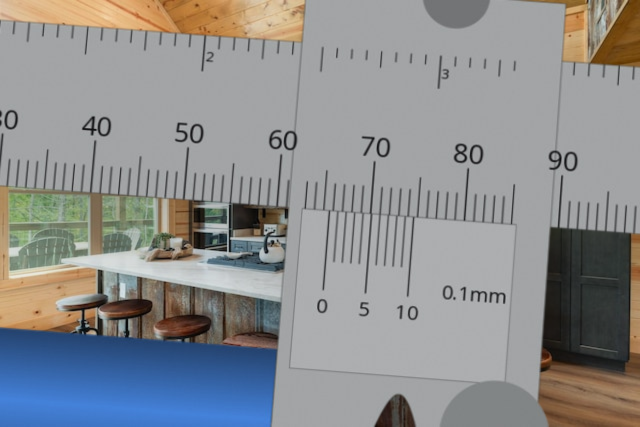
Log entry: 65.6 mm
